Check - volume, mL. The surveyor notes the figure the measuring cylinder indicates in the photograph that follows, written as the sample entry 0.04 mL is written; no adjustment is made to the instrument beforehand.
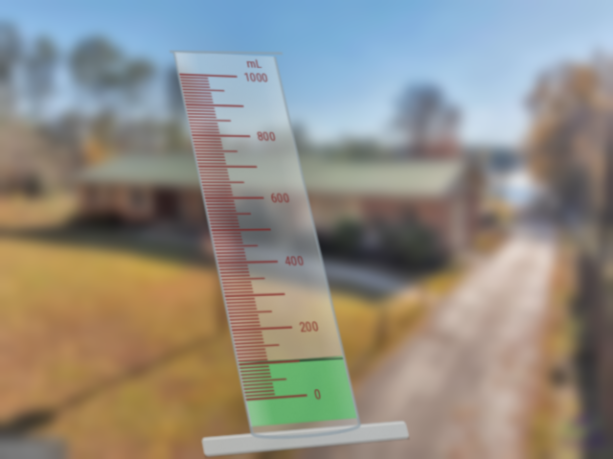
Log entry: 100 mL
